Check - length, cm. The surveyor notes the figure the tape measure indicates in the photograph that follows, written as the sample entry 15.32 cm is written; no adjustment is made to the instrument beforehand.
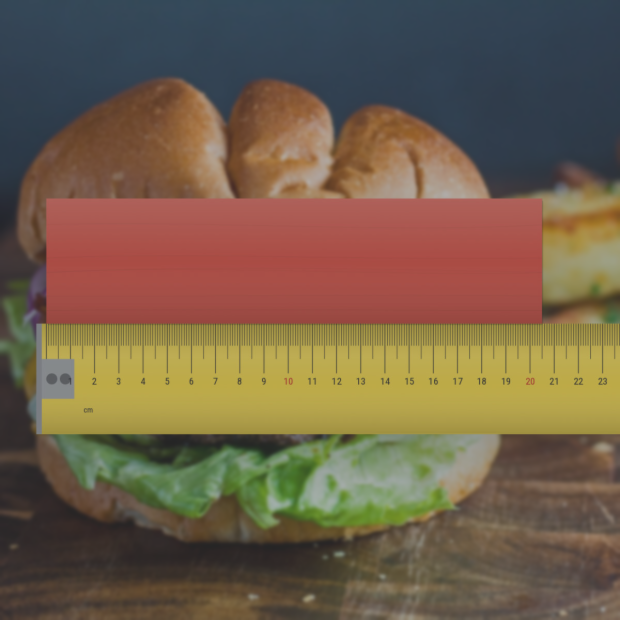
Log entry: 20.5 cm
